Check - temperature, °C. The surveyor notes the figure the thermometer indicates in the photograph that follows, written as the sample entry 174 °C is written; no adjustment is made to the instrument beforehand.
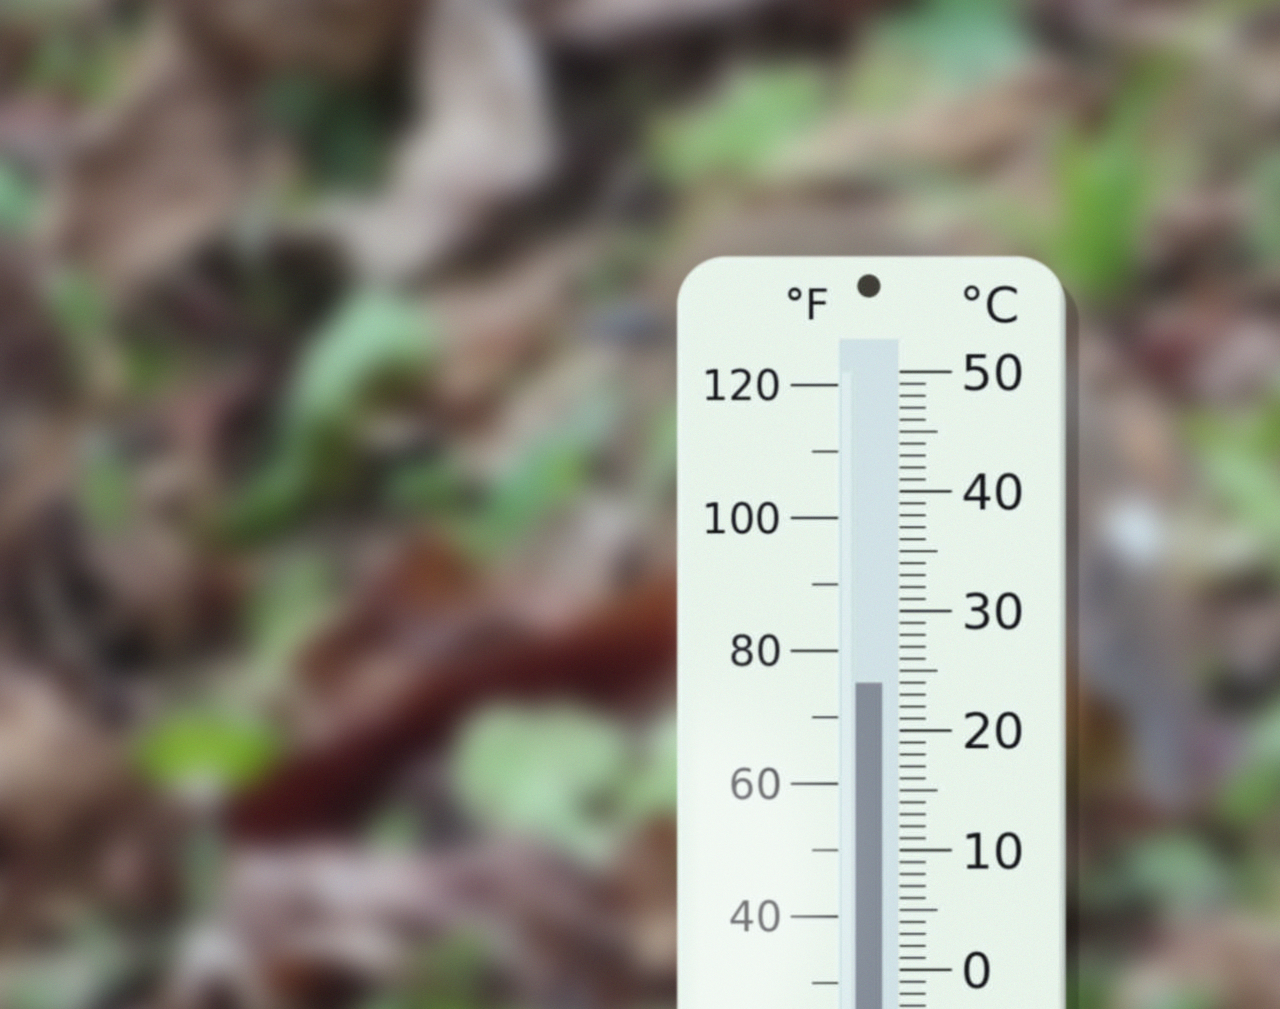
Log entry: 24 °C
